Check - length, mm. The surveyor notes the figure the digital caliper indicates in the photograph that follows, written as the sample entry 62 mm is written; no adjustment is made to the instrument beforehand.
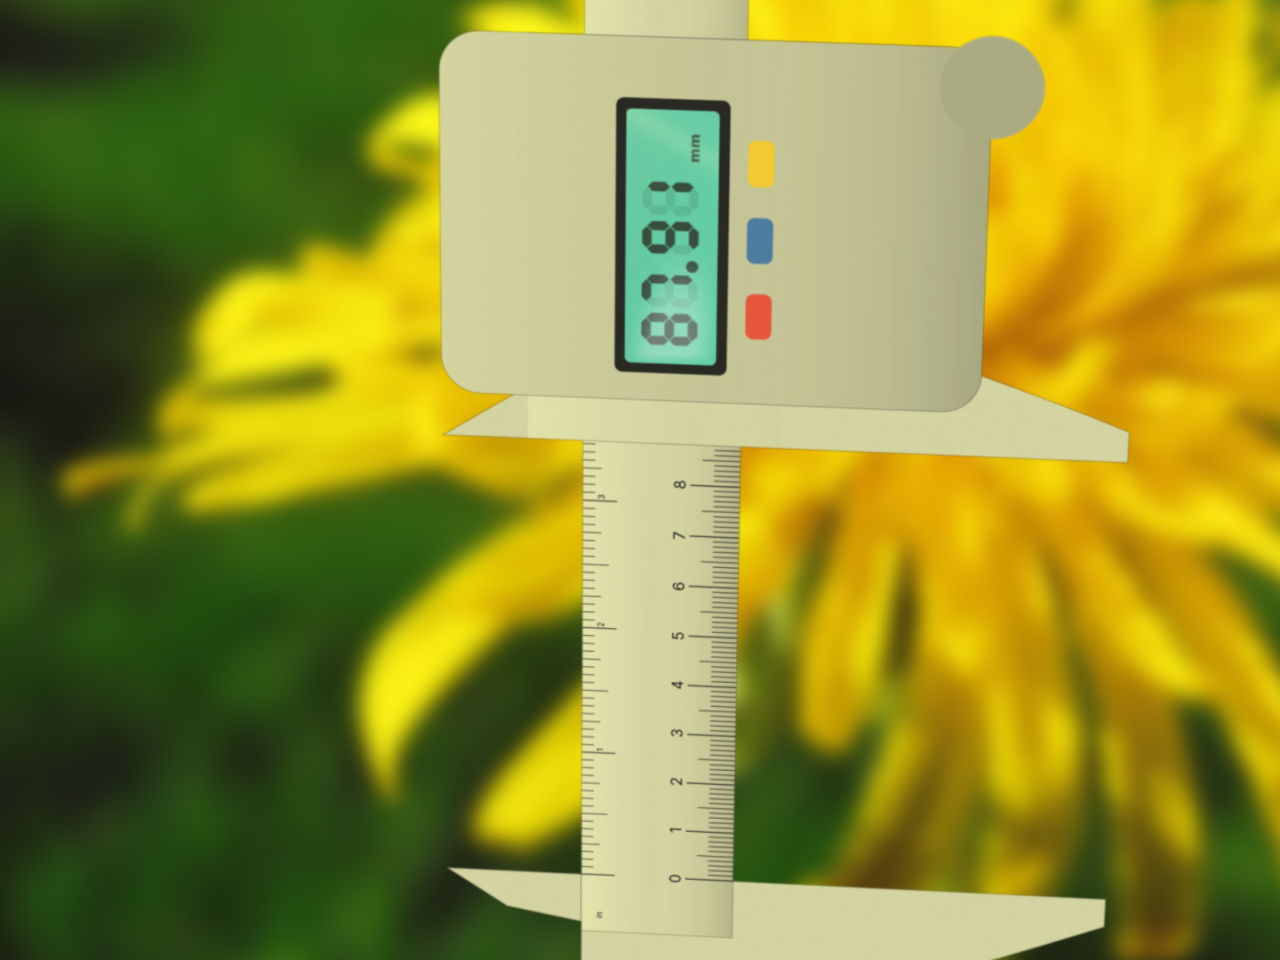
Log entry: 87.91 mm
